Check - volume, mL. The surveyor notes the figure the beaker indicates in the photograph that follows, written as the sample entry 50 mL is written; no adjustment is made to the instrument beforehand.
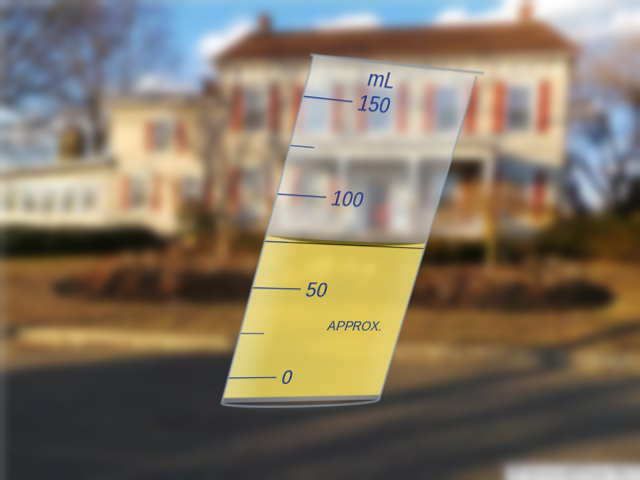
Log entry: 75 mL
